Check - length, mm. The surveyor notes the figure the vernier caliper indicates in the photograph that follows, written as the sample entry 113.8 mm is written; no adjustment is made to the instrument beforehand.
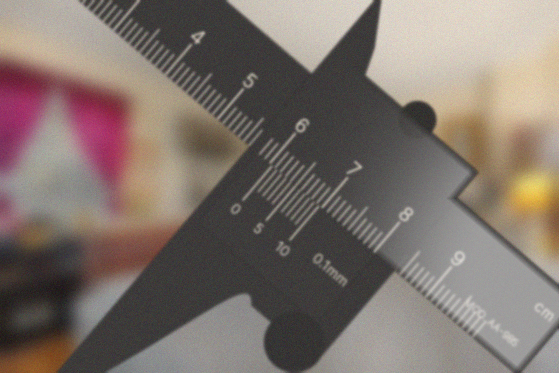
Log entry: 60.5 mm
